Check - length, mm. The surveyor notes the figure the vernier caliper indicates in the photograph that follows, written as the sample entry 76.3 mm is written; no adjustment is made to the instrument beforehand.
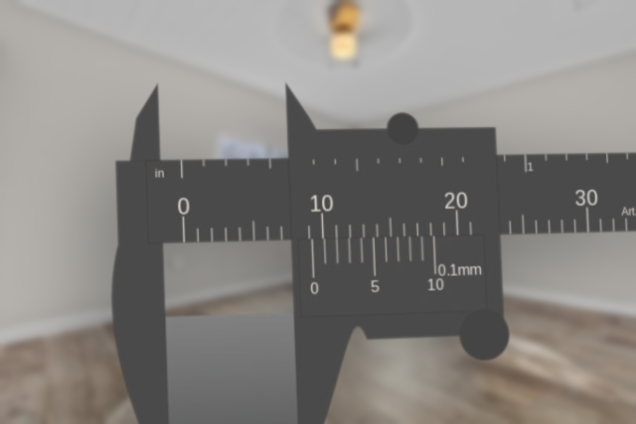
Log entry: 9.2 mm
